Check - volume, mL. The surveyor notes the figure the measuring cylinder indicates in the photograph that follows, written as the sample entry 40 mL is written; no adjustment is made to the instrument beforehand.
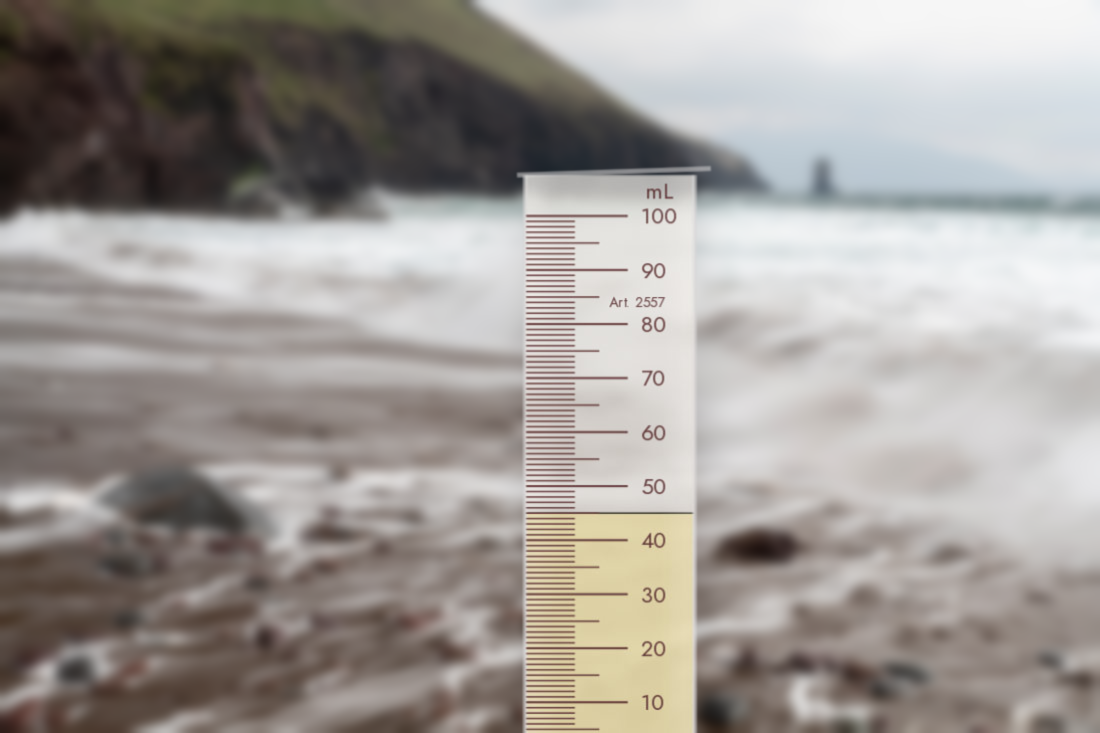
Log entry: 45 mL
